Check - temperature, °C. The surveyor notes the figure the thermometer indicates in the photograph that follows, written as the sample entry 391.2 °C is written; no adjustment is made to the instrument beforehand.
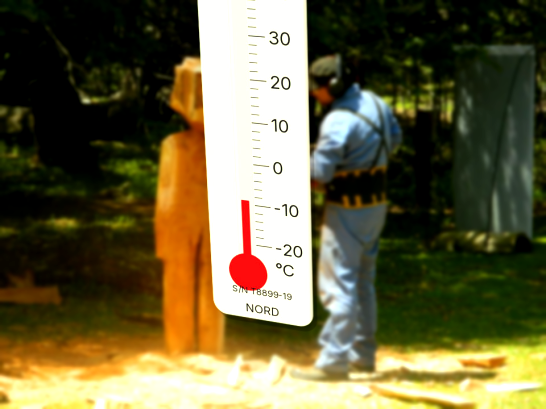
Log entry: -9 °C
